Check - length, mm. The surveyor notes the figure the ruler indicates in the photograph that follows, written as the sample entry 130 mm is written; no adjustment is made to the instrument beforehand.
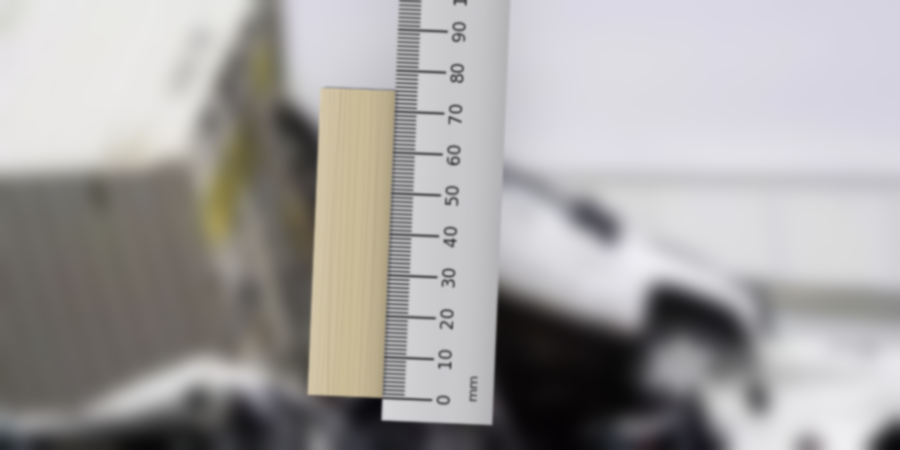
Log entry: 75 mm
